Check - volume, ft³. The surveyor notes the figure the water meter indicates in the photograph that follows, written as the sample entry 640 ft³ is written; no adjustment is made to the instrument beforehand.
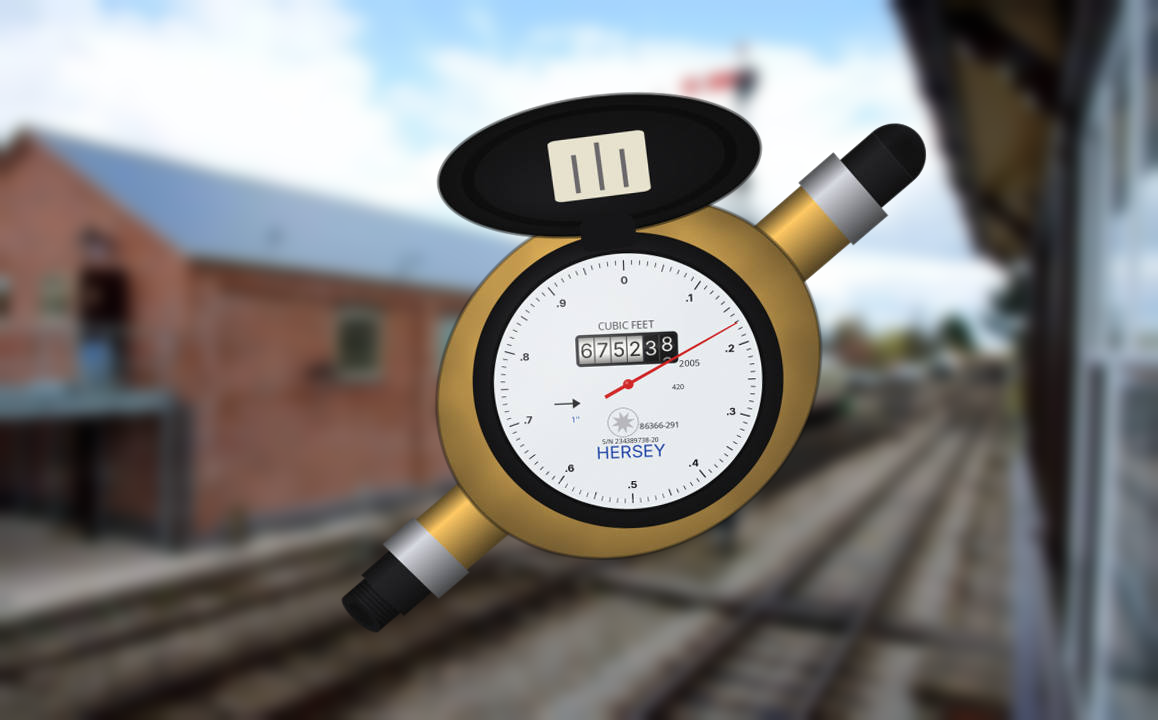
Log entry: 675238.17 ft³
